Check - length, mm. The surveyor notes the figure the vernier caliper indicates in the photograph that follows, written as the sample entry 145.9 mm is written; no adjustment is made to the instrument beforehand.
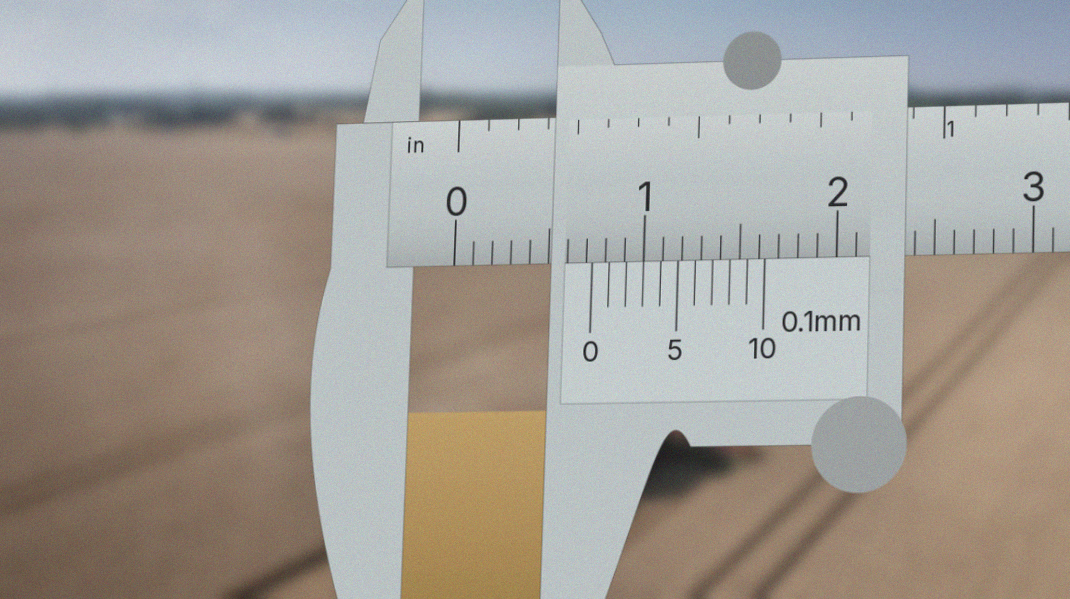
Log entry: 7.3 mm
